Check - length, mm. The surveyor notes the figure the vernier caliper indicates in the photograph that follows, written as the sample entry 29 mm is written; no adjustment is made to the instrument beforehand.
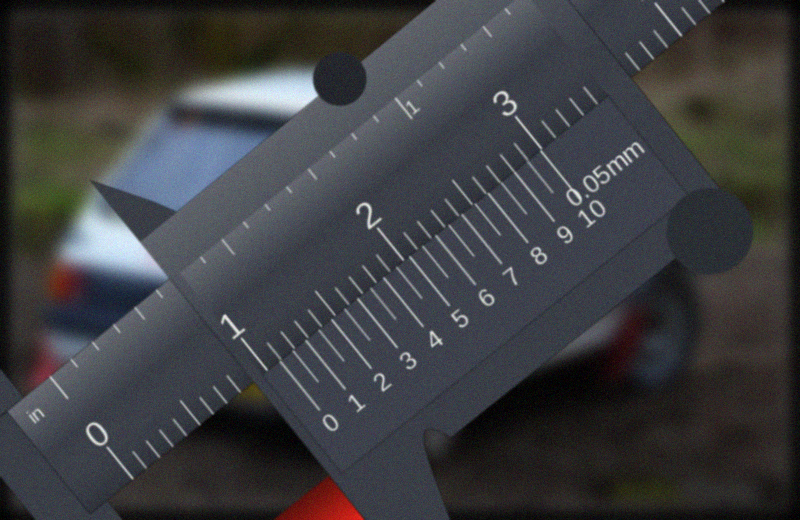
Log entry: 10.9 mm
